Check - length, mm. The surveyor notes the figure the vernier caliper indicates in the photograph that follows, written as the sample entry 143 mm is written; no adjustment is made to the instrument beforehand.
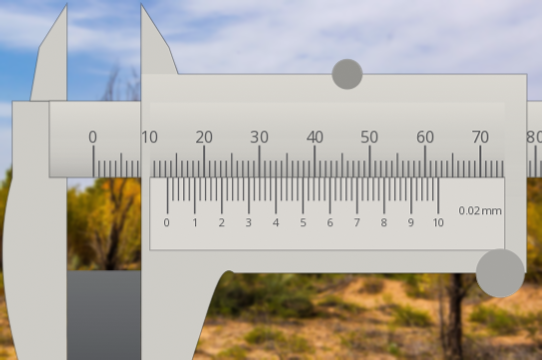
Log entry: 13.4 mm
